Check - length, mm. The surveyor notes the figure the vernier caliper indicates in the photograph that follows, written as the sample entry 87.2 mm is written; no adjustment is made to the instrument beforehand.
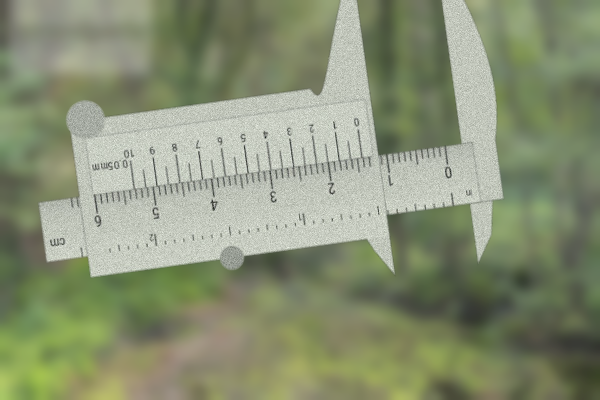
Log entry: 14.2 mm
